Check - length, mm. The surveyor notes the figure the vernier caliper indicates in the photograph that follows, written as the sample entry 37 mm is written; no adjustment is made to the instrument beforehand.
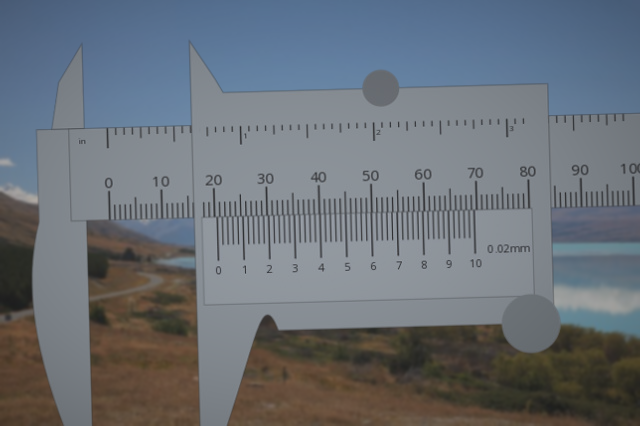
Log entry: 20.5 mm
